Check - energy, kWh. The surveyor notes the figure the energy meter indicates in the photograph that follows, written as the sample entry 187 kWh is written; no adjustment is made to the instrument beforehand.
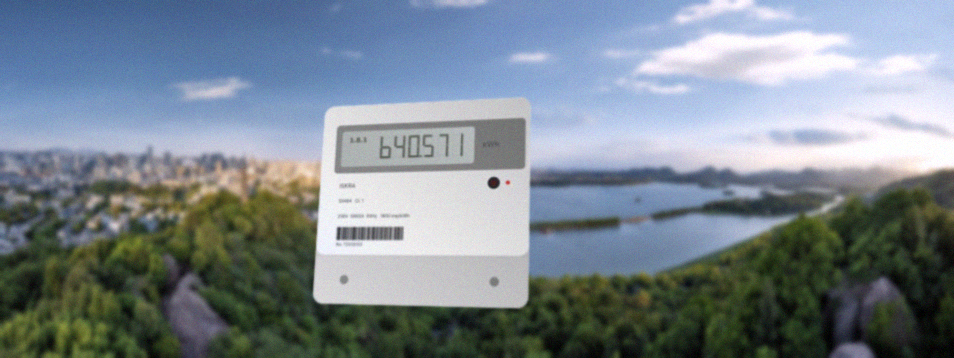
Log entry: 640.571 kWh
